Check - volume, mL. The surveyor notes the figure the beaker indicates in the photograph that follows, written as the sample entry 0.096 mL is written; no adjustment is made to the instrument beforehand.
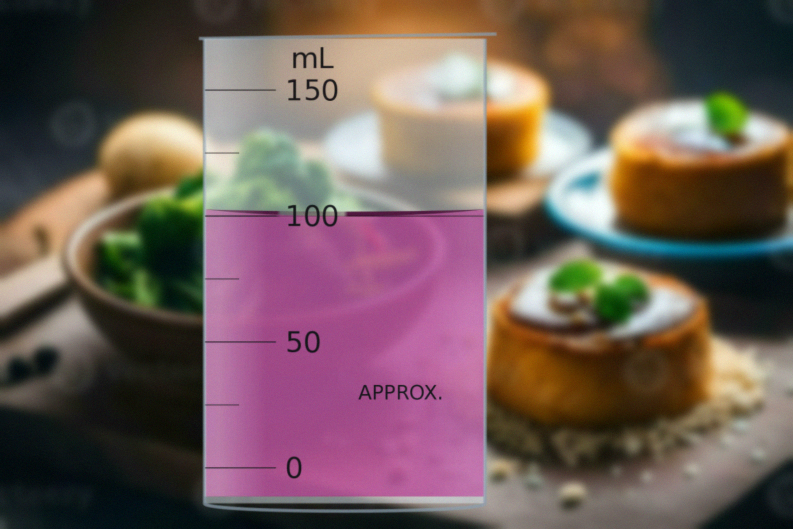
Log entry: 100 mL
